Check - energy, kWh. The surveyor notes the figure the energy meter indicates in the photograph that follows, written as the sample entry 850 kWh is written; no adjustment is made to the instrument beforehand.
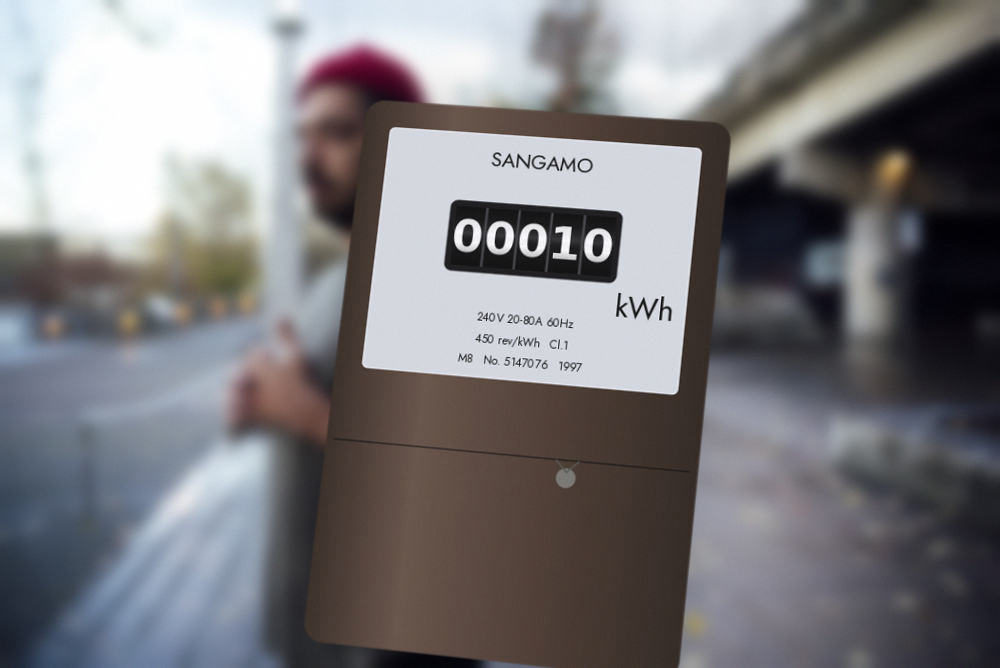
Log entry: 10 kWh
